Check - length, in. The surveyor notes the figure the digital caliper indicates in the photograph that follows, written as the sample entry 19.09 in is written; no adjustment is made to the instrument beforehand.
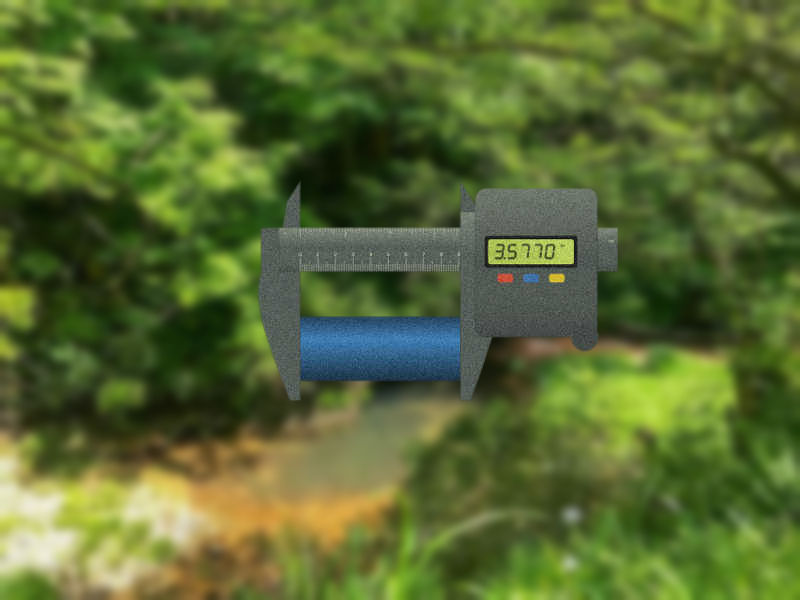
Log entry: 3.5770 in
